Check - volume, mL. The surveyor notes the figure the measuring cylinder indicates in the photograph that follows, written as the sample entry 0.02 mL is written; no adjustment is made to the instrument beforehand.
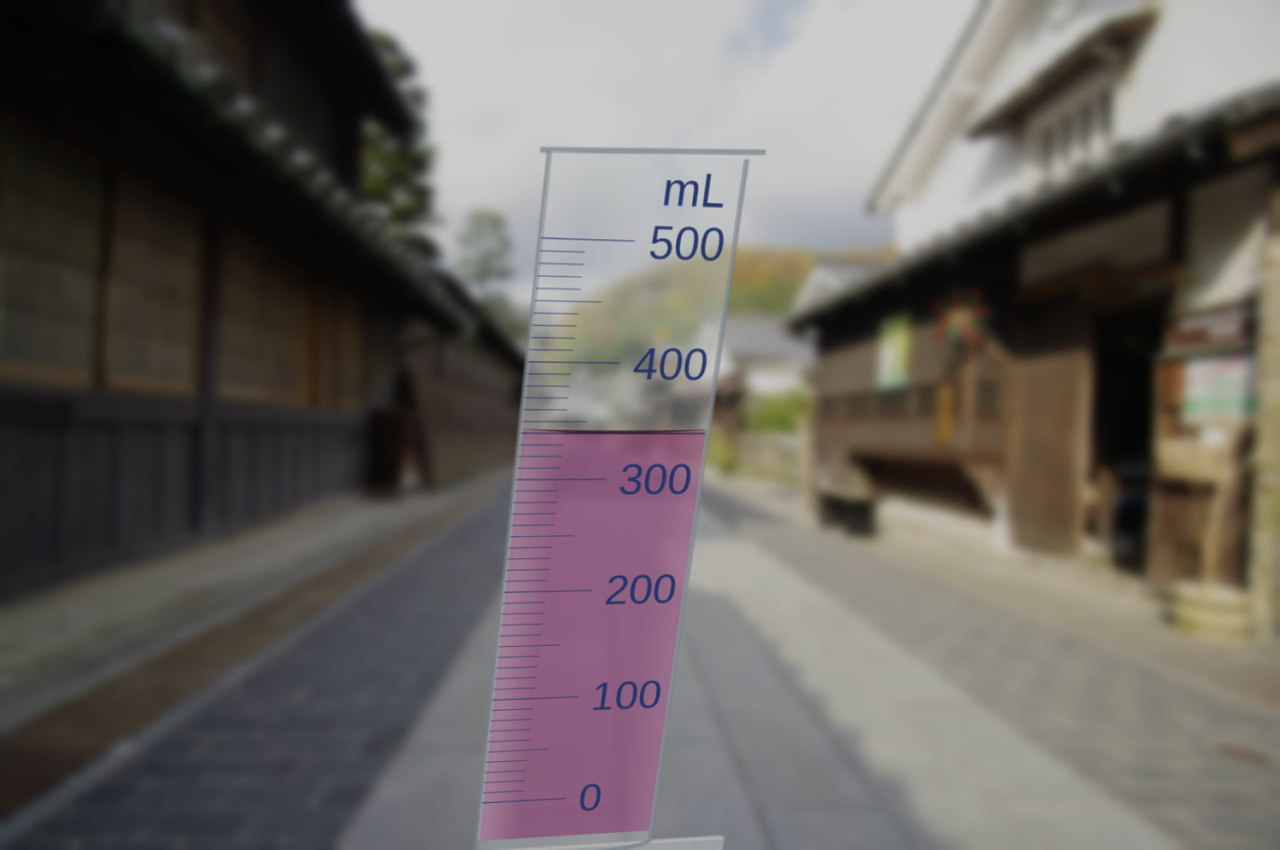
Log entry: 340 mL
